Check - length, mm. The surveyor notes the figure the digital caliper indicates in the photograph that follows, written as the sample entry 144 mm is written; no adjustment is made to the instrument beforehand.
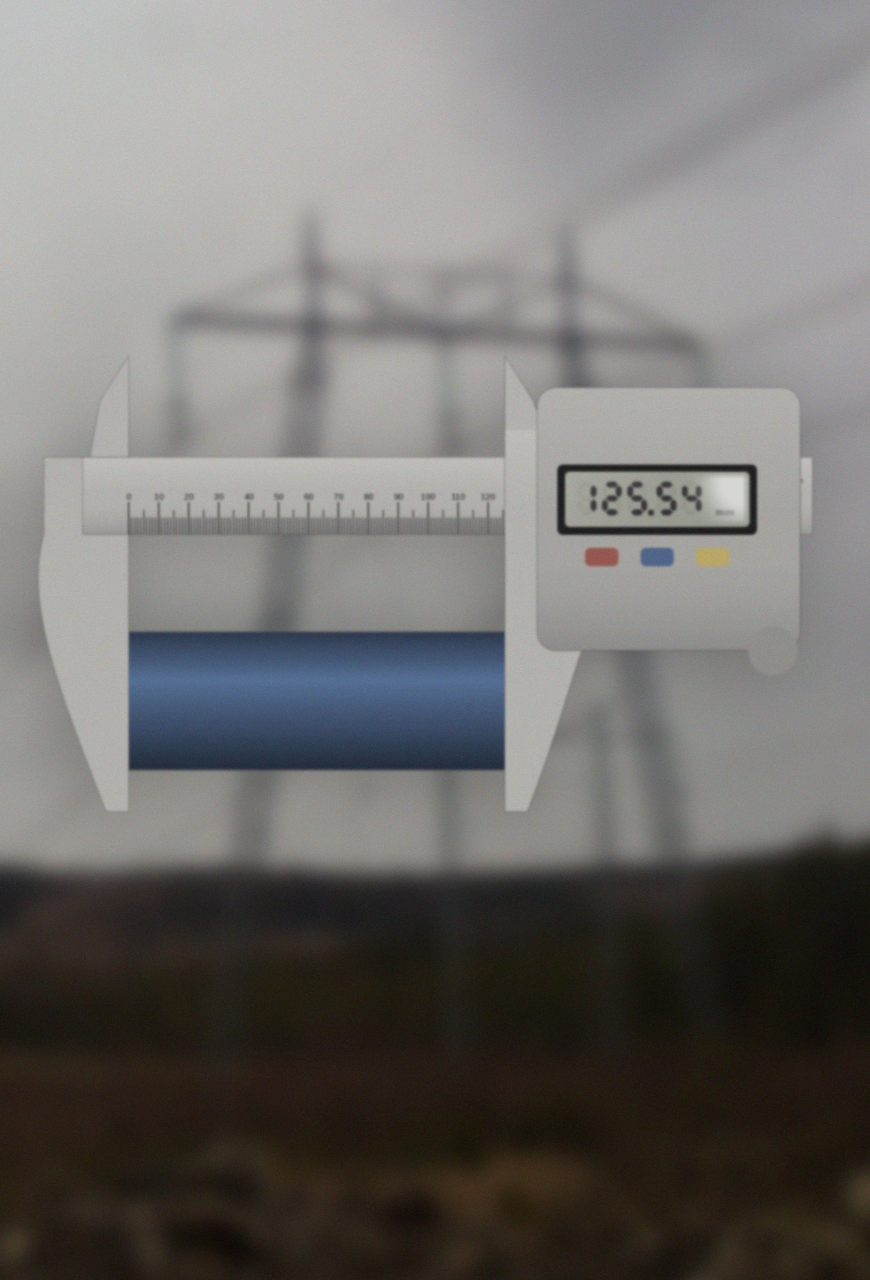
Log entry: 125.54 mm
